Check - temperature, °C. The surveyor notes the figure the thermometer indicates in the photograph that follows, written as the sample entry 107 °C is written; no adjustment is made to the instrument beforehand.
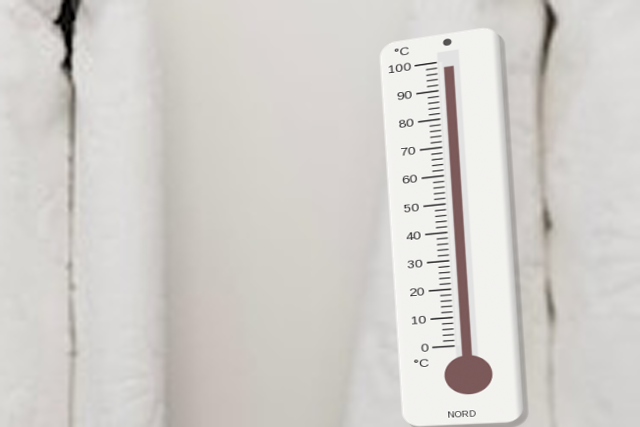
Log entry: 98 °C
